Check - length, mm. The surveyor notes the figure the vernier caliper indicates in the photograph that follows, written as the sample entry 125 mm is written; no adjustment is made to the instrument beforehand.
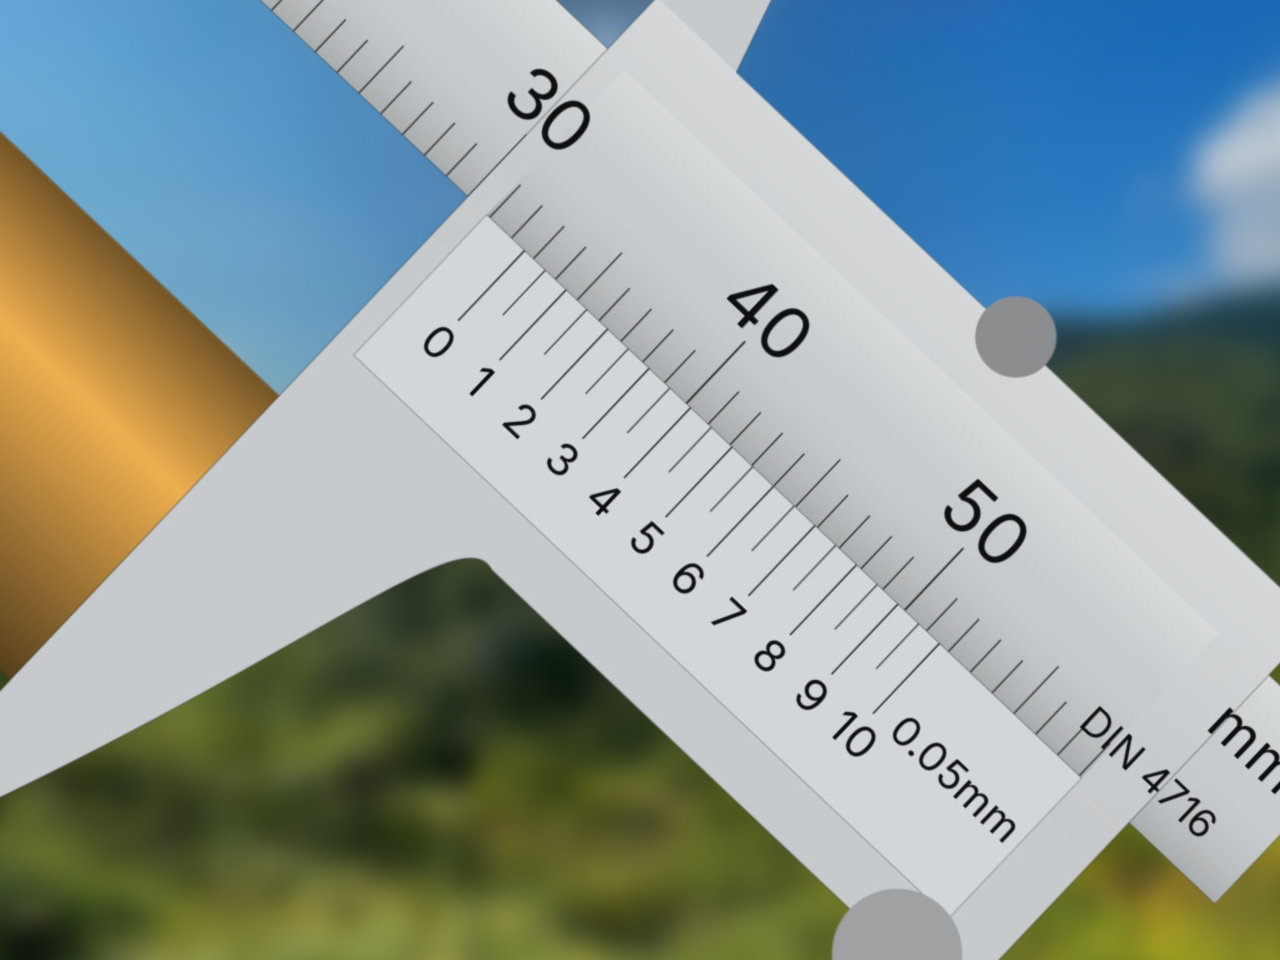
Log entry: 32.60 mm
